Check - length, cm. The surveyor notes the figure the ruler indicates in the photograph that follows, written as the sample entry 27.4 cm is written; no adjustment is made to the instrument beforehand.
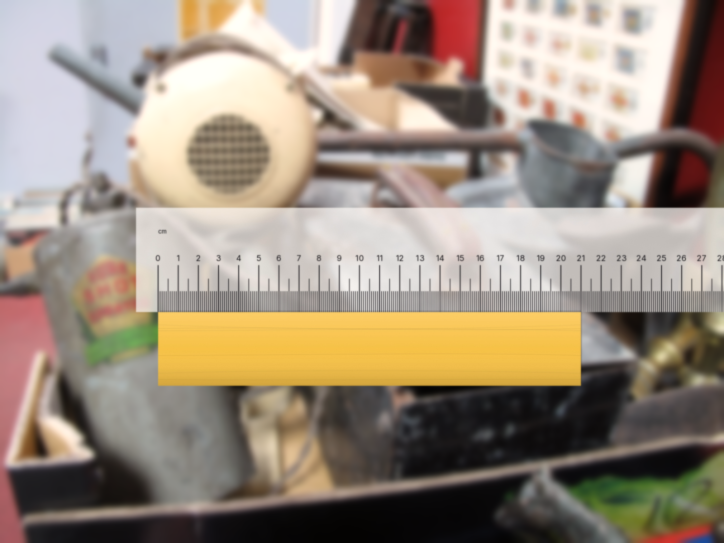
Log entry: 21 cm
